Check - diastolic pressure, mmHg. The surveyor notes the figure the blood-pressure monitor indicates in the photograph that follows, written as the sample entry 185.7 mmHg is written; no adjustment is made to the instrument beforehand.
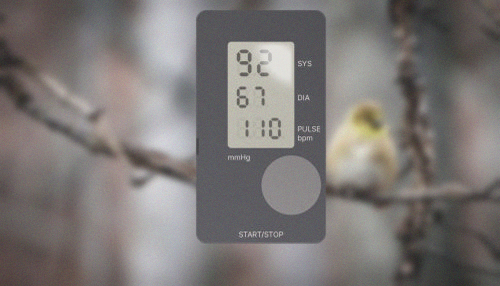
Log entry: 67 mmHg
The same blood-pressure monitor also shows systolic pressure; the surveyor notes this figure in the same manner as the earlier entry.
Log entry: 92 mmHg
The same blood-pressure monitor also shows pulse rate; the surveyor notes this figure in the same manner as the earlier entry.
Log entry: 110 bpm
